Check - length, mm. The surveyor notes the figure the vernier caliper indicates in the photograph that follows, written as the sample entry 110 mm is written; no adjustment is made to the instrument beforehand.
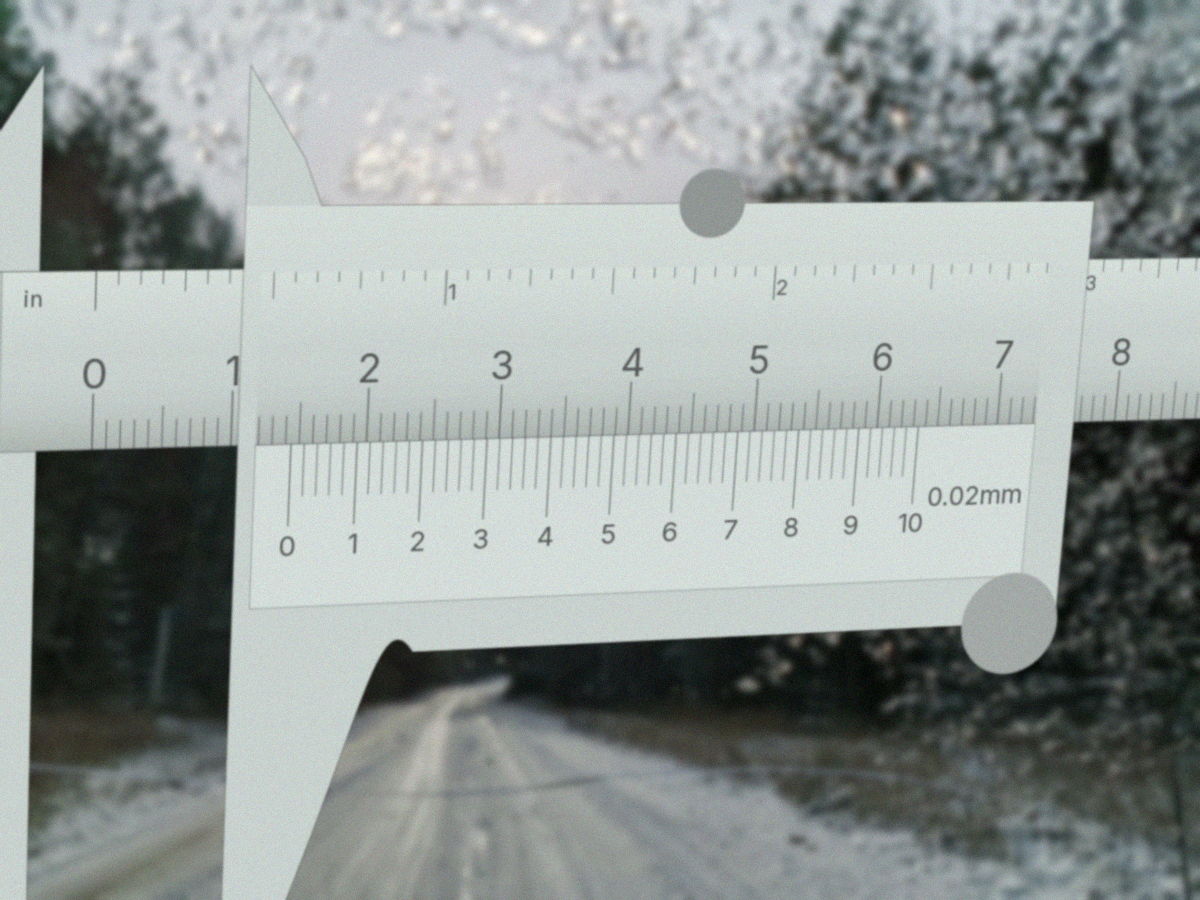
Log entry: 14.4 mm
